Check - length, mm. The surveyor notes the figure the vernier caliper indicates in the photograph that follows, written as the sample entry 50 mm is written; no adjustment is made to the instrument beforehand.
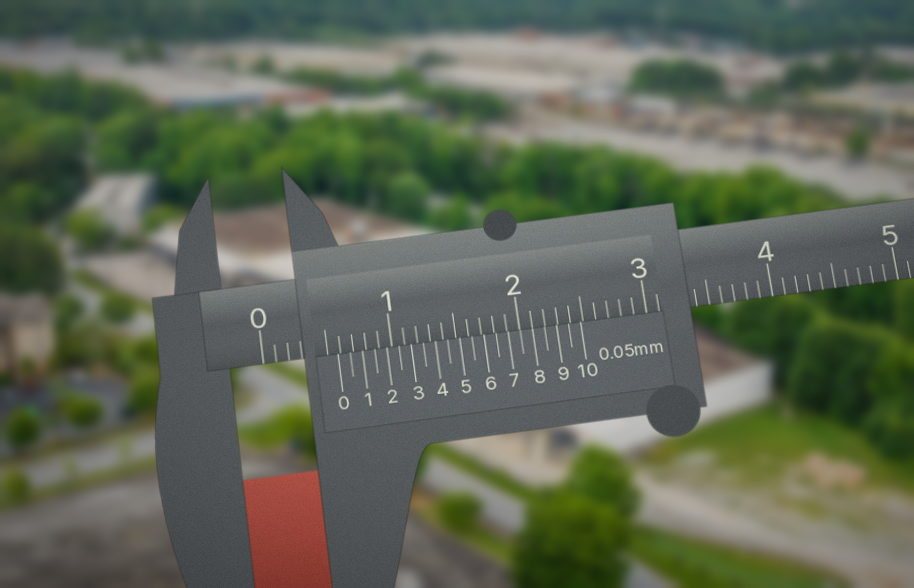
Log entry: 5.8 mm
